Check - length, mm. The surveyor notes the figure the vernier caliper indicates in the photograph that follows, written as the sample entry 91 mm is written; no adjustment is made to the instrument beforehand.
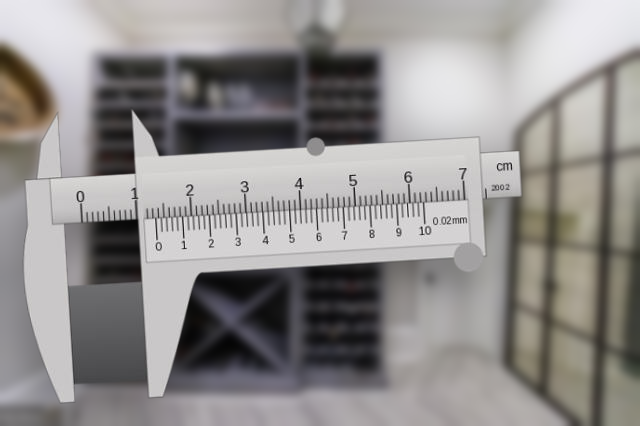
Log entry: 13.5 mm
